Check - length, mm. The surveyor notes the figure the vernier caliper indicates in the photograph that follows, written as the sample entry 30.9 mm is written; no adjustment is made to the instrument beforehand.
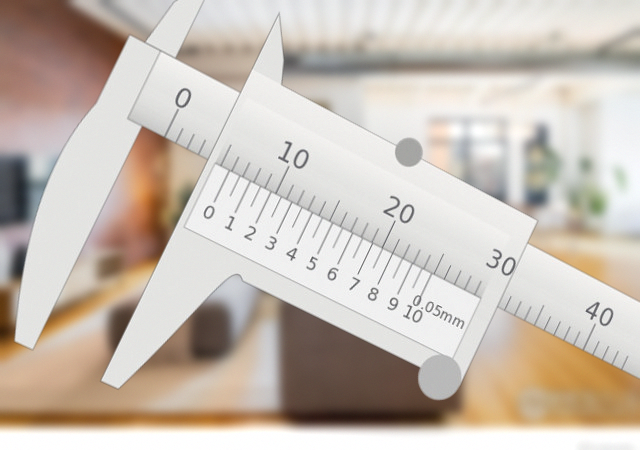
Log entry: 5.8 mm
